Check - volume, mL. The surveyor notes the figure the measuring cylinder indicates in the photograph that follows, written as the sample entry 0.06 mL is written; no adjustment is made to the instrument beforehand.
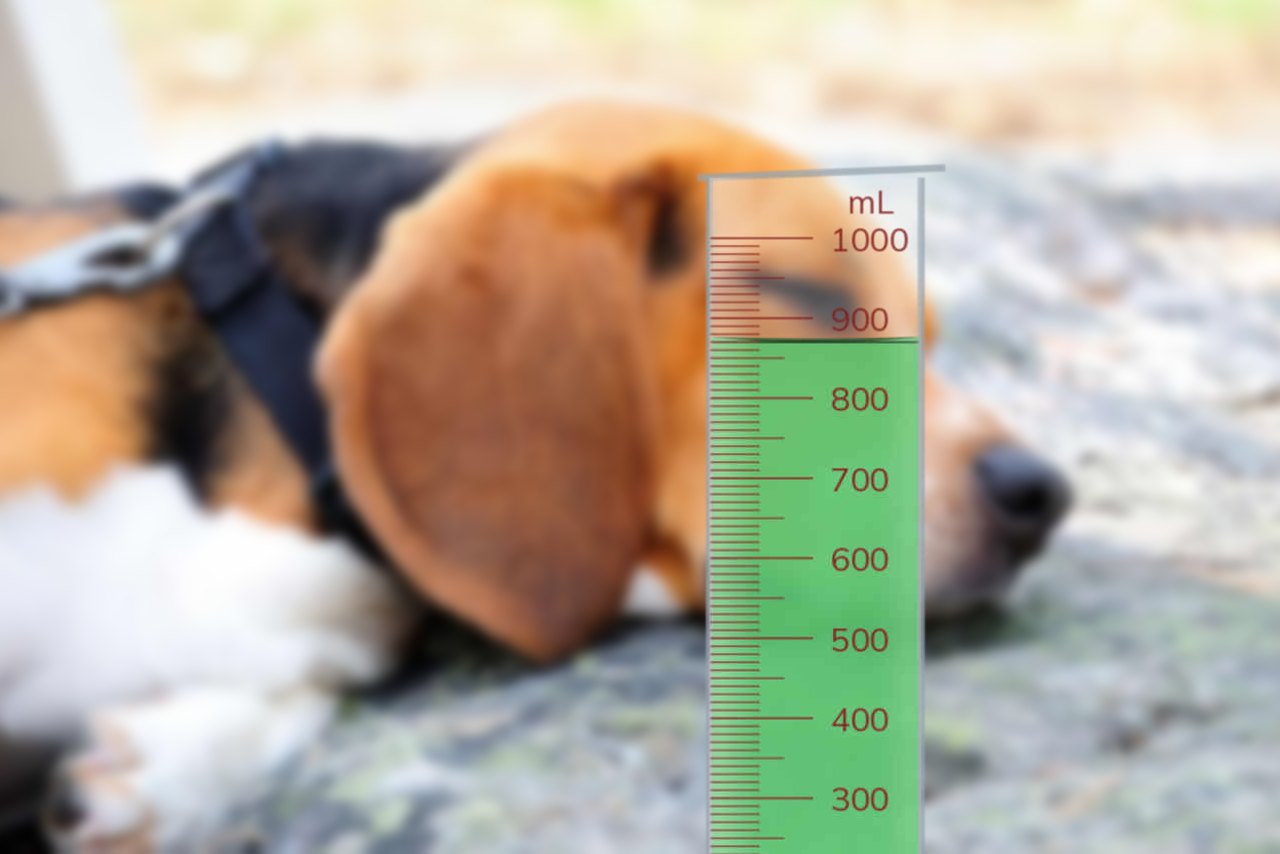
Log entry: 870 mL
